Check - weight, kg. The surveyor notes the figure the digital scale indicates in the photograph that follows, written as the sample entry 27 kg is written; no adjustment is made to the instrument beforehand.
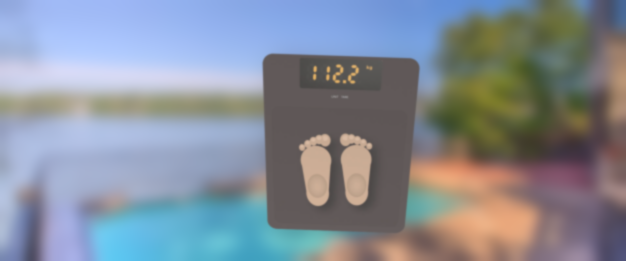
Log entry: 112.2 kg
